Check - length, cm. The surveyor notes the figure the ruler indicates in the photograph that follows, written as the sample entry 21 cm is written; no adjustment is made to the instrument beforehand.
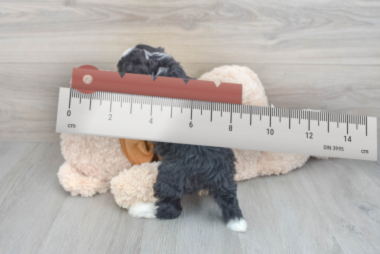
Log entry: 8.5 cm
